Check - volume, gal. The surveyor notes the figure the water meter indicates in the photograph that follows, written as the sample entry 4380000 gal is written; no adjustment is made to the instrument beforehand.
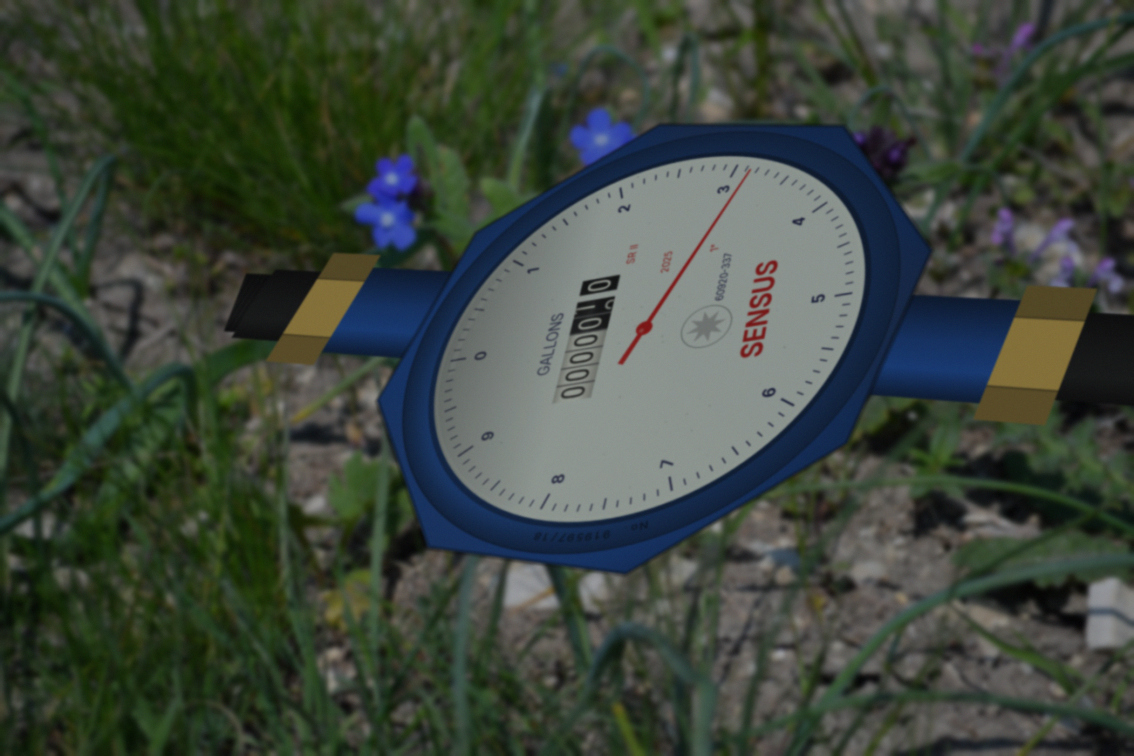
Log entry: 13.1 gal
